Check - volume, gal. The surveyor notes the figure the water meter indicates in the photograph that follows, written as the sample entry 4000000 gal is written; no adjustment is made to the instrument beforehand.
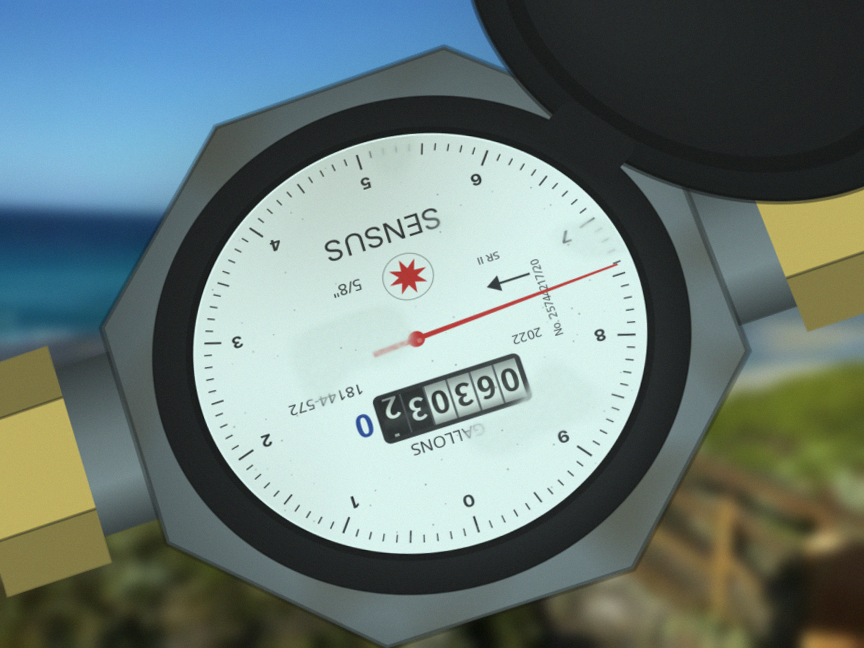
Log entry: 630317.4 gal
